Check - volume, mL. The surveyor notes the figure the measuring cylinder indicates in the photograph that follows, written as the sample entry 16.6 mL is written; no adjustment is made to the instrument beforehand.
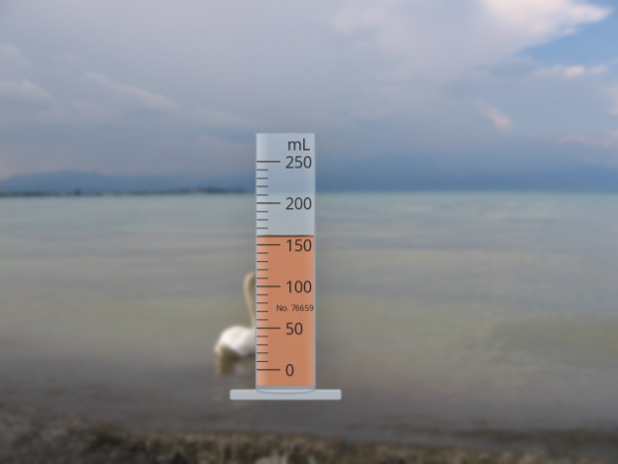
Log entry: 160 mL
